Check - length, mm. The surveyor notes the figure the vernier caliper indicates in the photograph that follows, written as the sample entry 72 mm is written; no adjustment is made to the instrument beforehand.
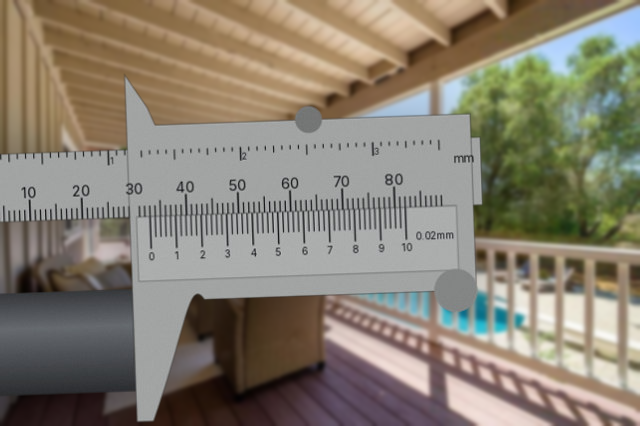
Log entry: 33.0 mm
